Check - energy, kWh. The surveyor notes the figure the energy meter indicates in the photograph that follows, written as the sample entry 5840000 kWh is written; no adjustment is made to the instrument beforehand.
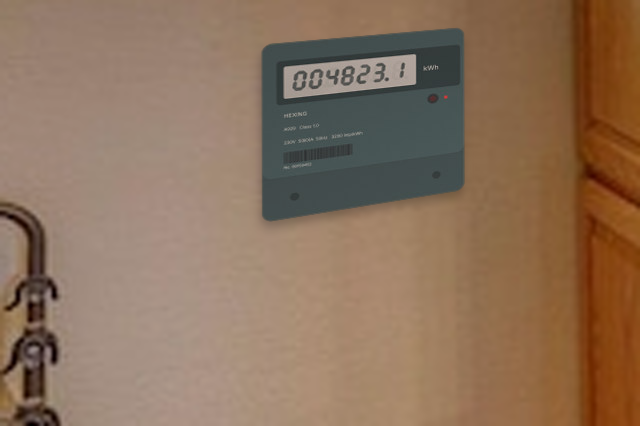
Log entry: 4823.1 kWh
